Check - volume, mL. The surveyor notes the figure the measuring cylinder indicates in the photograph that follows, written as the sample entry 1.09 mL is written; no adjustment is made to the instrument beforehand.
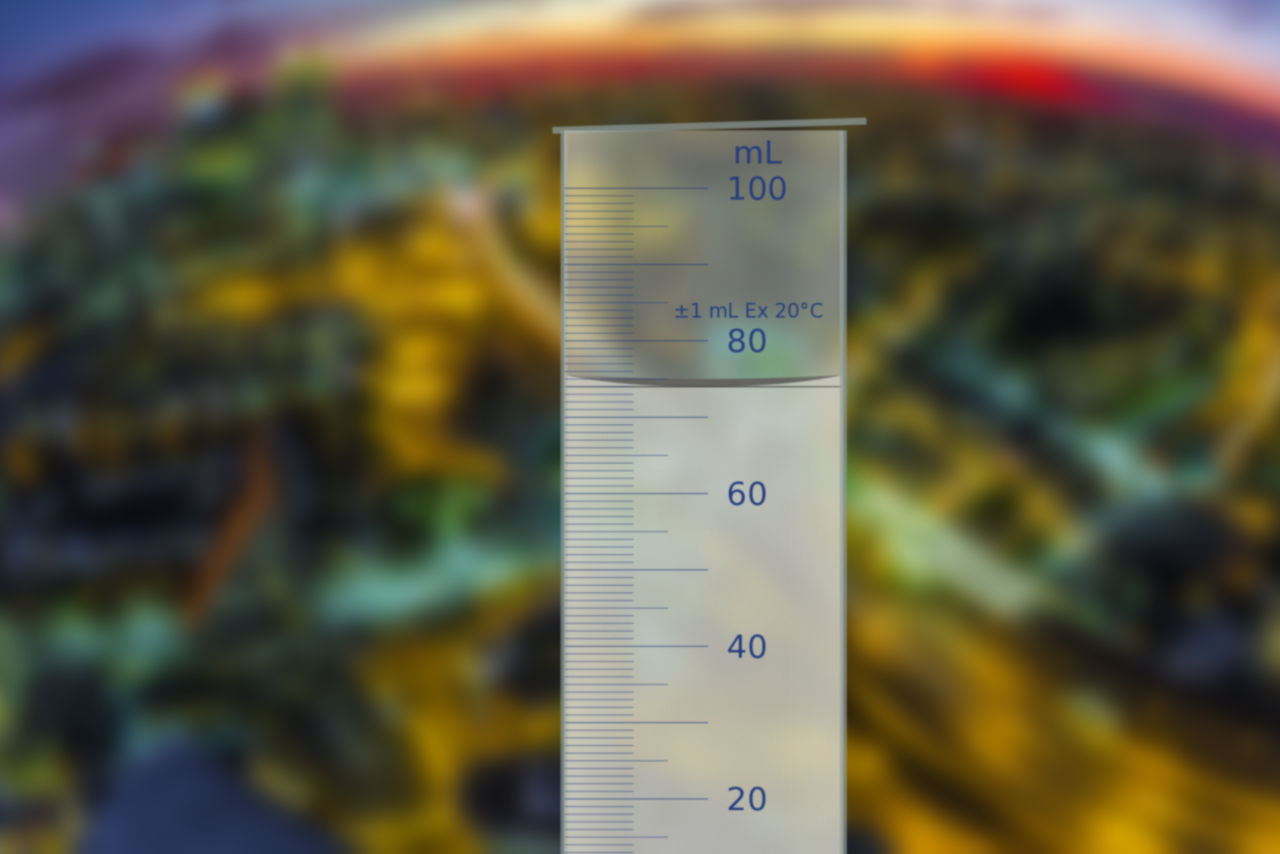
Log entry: 74 mL
